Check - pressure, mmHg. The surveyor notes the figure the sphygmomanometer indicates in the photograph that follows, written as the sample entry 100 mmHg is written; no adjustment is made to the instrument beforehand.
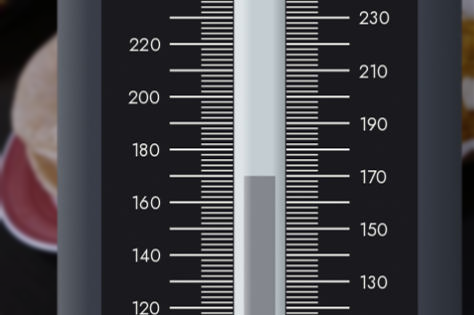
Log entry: 170 mmHg
